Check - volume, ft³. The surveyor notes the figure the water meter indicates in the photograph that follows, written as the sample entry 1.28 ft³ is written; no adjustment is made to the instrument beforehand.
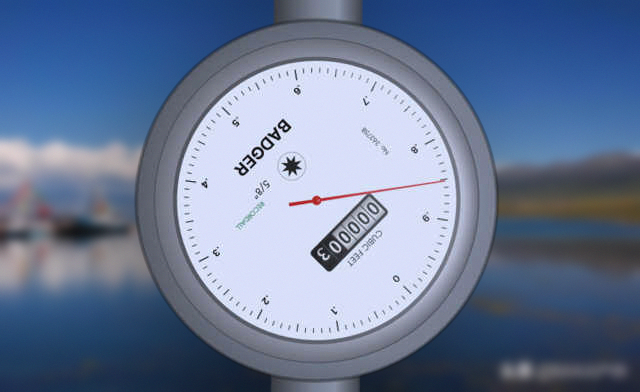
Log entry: 2.85 ft³
